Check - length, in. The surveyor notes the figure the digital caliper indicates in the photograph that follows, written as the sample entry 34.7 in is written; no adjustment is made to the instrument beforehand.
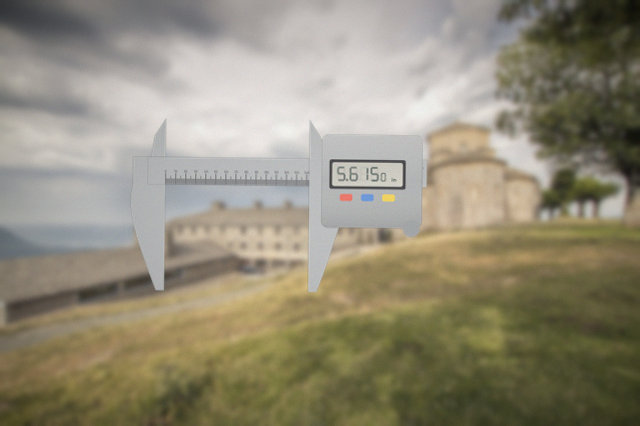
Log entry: 5.6150 in
